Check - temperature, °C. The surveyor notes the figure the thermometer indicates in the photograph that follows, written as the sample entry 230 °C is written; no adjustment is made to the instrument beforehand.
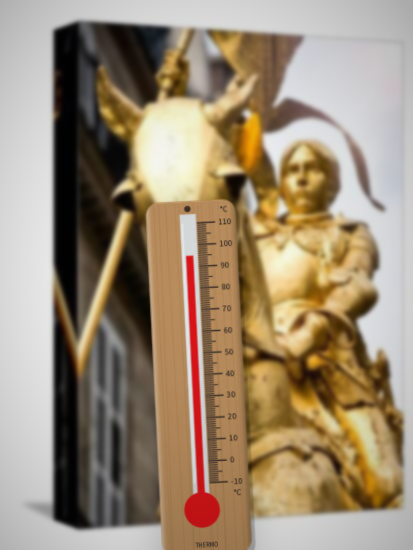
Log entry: 95 °C
